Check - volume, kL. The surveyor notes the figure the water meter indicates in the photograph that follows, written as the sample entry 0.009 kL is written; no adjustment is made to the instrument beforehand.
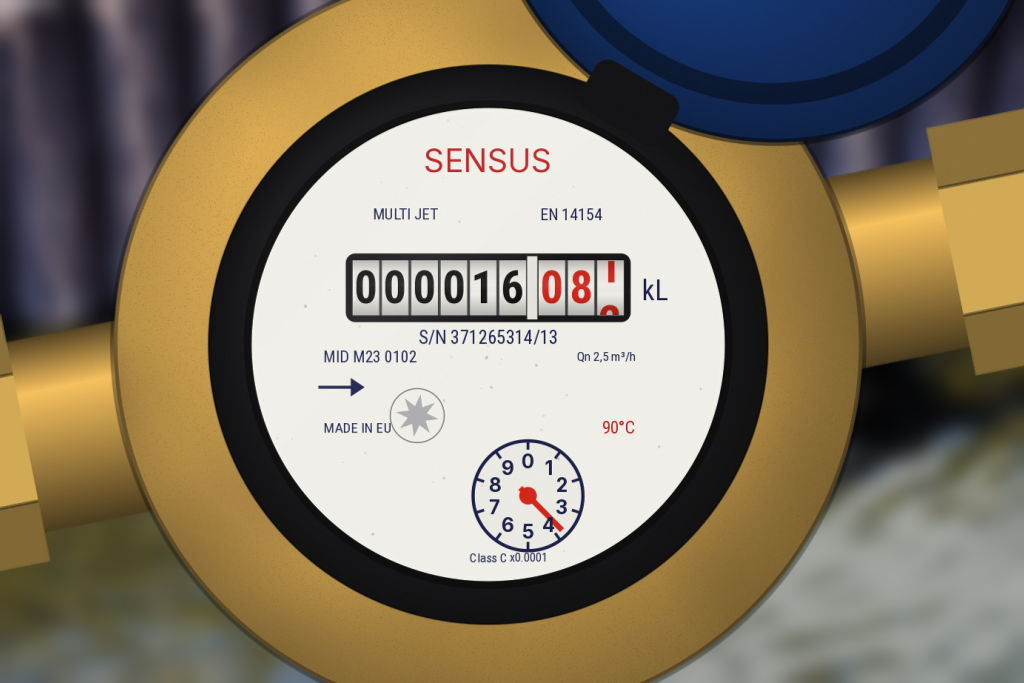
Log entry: 16.0813 kL
